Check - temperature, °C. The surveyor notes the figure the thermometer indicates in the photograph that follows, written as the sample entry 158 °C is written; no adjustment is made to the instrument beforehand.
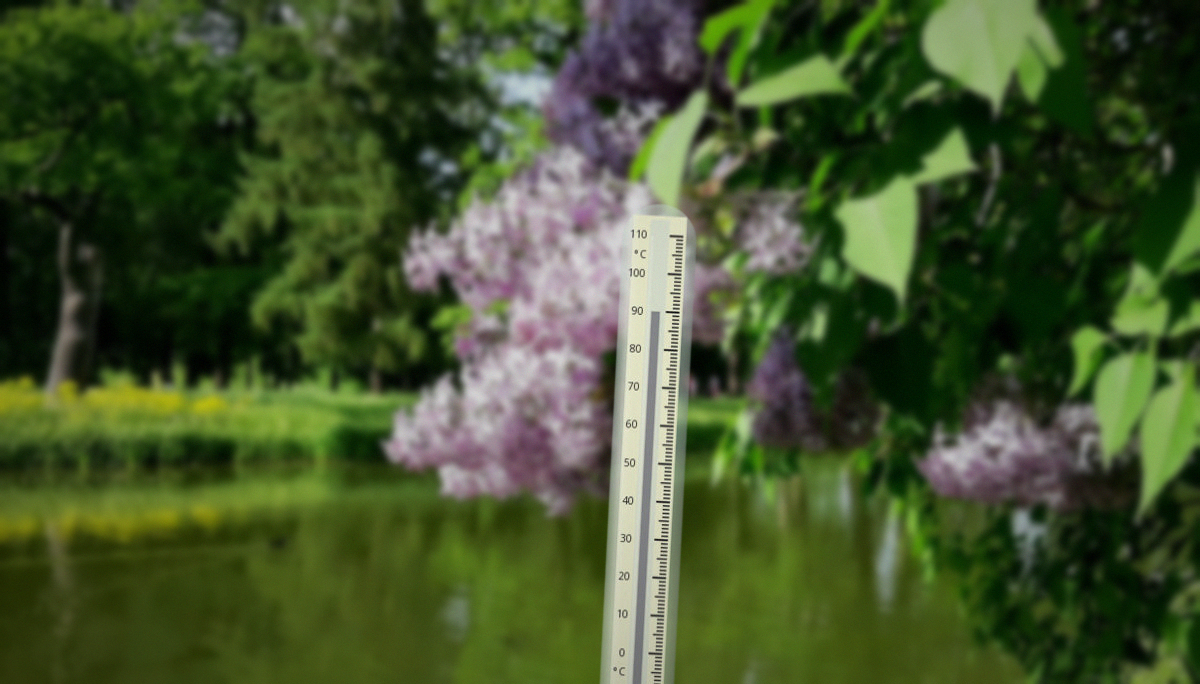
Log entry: 90 °C
